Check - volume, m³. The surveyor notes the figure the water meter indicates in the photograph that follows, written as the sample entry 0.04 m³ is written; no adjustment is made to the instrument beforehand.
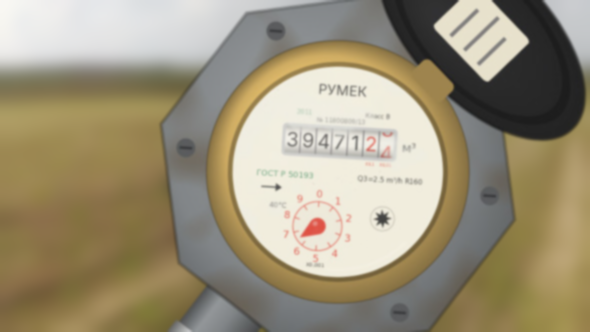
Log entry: 39471.236 m³
